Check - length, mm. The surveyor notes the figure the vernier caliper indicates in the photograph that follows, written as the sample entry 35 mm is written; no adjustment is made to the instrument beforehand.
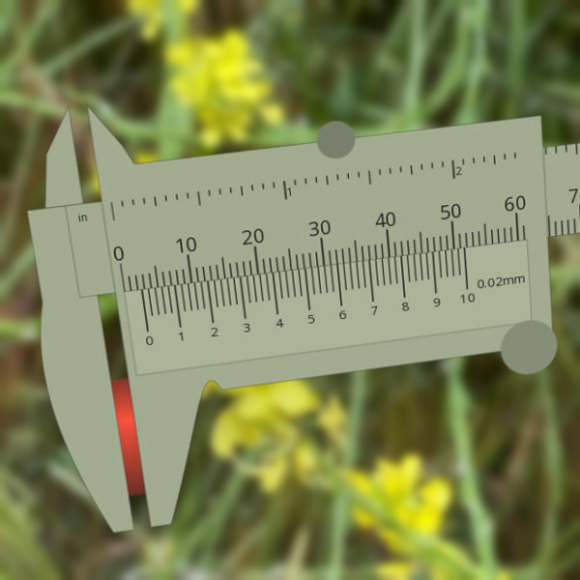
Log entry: 2.6 mm
